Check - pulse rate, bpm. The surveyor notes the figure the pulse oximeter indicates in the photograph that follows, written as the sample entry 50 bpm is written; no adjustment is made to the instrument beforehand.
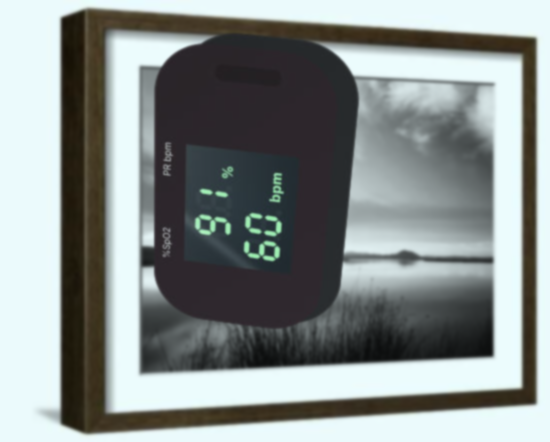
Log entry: 60 bpm
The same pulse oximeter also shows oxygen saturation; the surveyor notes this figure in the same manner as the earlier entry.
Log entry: 91 %
